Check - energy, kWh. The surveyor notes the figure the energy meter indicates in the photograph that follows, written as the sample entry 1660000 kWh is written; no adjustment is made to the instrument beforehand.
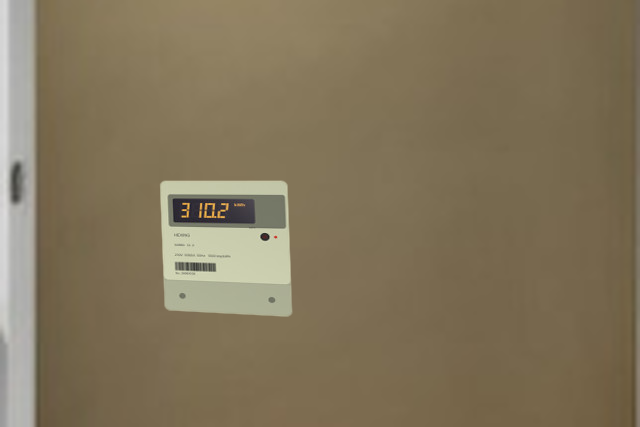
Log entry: 310.2 kWh
